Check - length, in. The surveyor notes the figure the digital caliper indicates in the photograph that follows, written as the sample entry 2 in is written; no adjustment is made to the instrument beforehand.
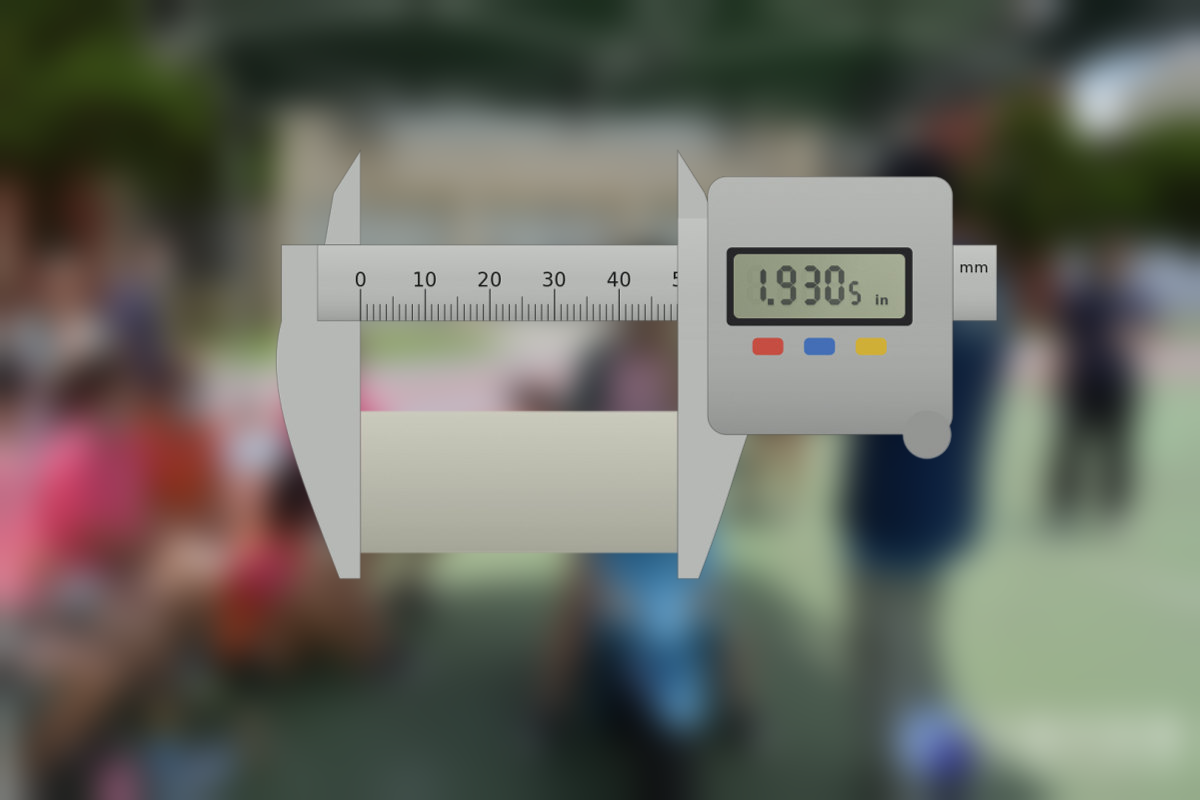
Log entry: 1.9305 in
